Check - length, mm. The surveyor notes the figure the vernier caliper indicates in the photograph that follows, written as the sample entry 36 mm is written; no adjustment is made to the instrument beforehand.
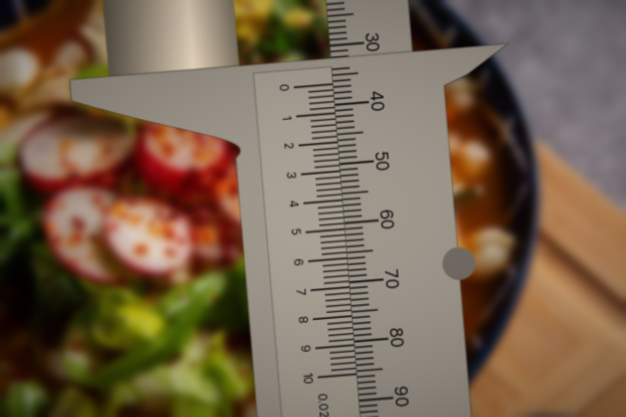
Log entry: 36.5 mm
